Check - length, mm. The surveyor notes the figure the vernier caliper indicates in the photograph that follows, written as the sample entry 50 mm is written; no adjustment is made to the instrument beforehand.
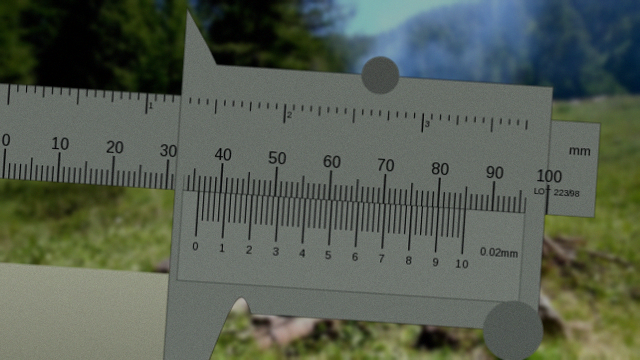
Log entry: 36.0 mm
